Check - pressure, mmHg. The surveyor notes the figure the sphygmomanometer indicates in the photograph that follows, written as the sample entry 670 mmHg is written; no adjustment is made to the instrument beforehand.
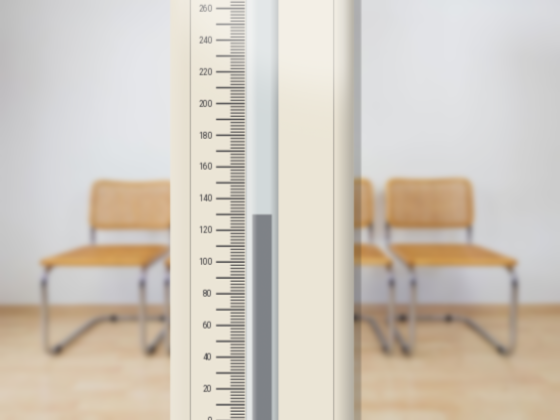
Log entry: 130 mmHg
